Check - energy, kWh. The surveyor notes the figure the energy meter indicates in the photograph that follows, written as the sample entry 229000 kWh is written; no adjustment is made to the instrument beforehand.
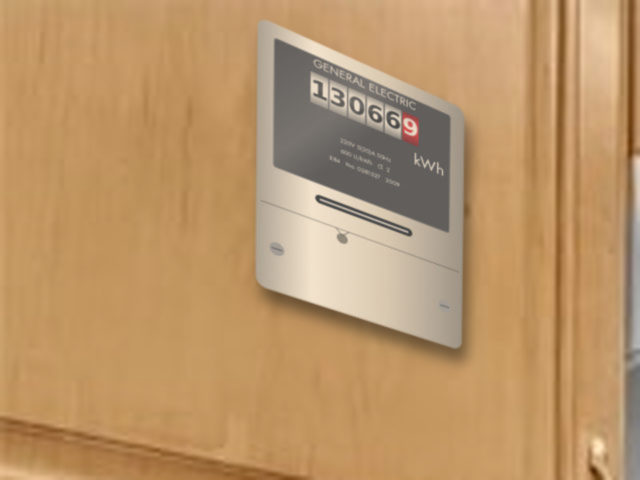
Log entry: 13066.9 kWh
